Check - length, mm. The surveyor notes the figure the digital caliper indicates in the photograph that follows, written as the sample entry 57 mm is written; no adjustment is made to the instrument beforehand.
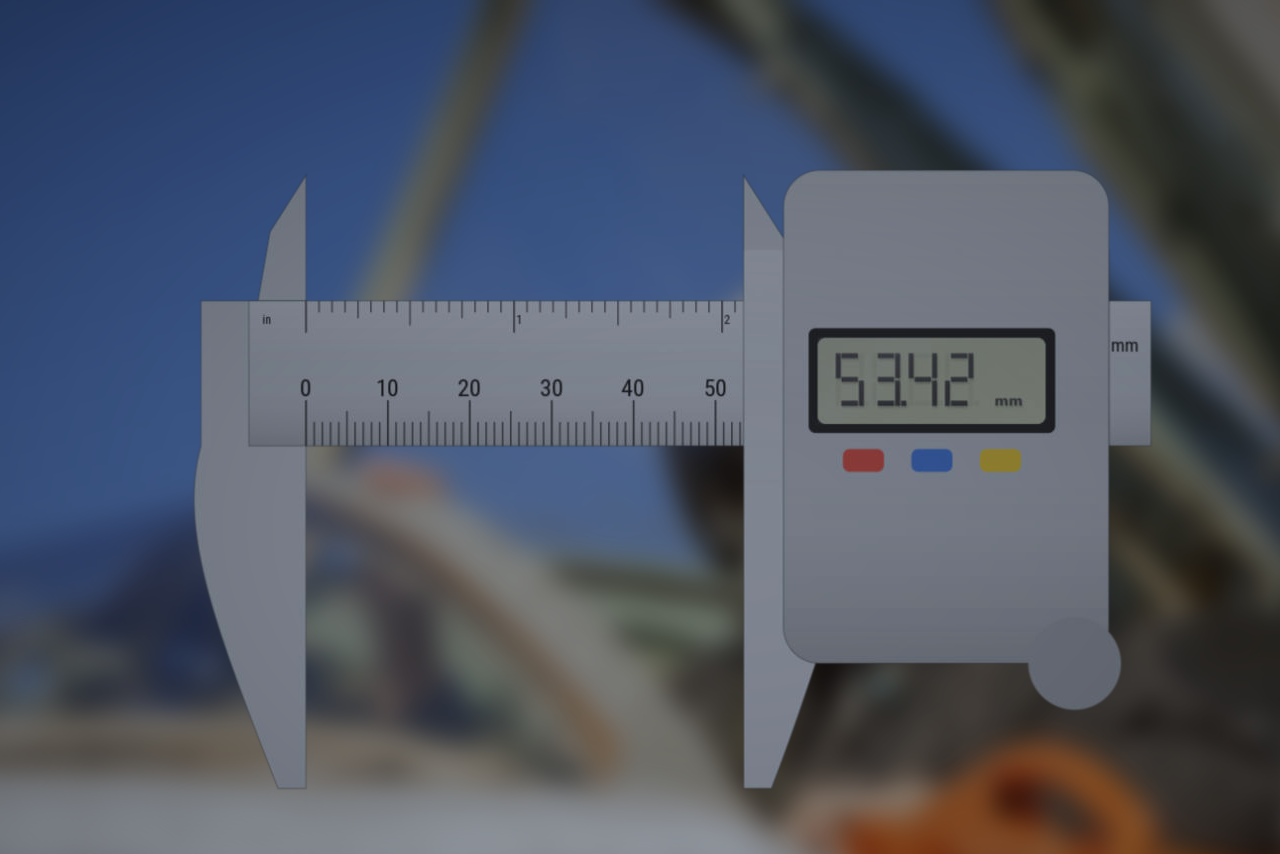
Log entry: 53.42 mm
